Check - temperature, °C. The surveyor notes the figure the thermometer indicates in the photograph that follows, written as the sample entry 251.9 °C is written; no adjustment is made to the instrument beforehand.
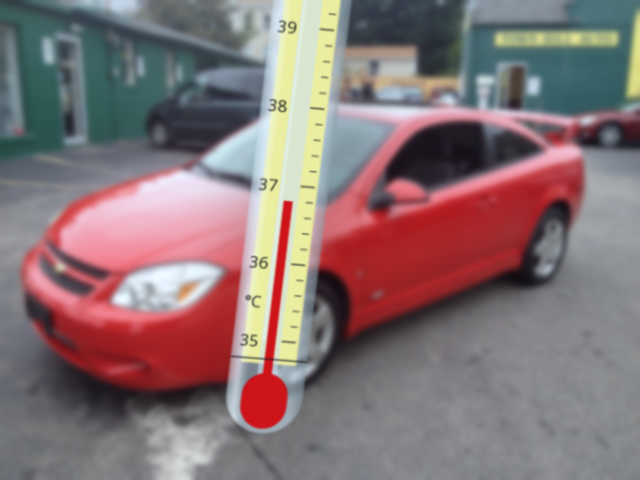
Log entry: 36.8 °C
